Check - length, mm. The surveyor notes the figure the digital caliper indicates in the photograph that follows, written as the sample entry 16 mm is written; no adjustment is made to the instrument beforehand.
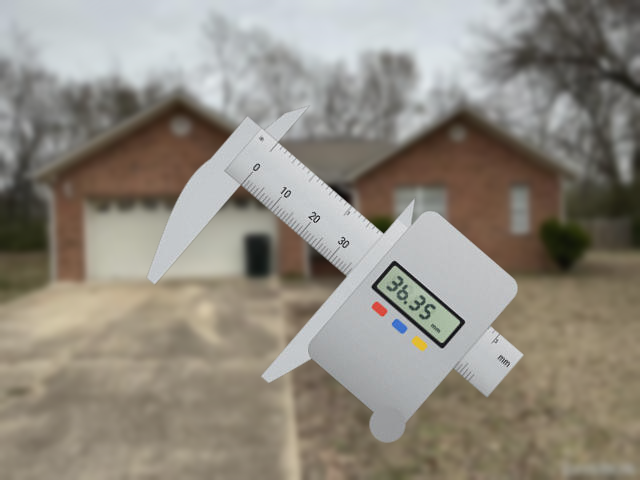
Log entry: 36.35 mm
